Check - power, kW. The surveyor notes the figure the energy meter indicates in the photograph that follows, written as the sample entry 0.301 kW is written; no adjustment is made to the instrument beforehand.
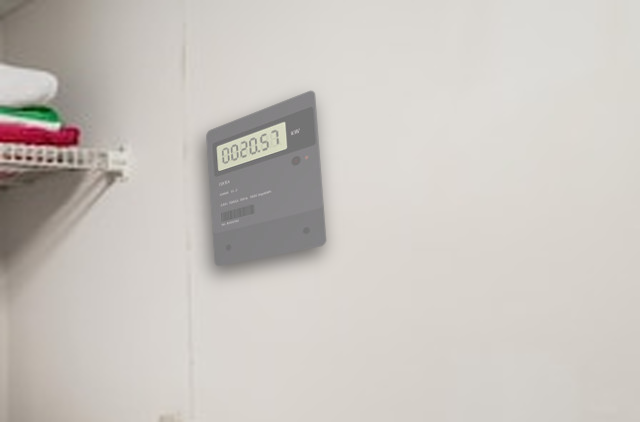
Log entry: 20.57 kW
